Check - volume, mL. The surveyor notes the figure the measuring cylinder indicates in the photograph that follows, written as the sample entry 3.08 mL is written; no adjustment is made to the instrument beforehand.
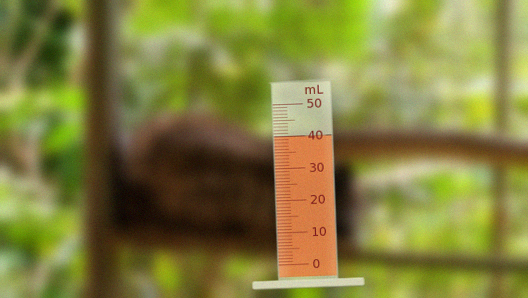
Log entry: 40 mL
